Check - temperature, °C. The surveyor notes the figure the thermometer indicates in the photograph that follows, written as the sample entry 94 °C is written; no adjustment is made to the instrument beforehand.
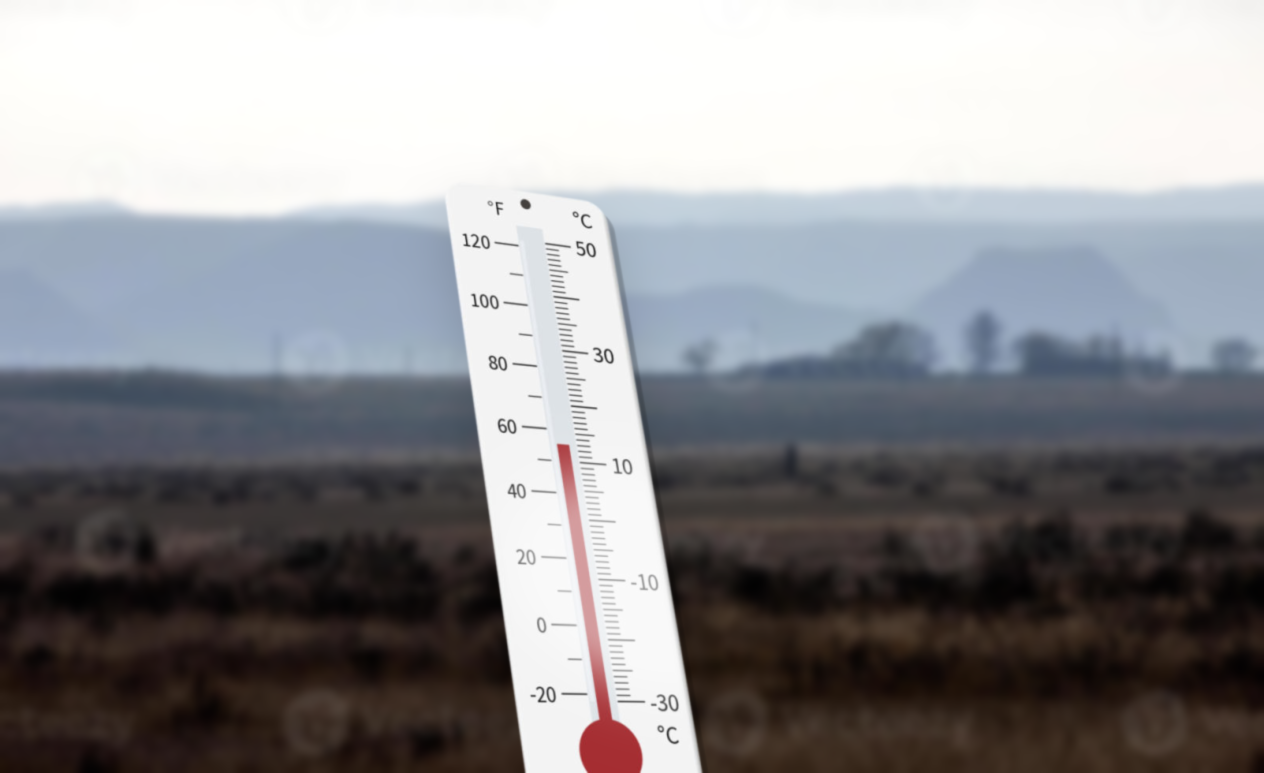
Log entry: 13 °C
